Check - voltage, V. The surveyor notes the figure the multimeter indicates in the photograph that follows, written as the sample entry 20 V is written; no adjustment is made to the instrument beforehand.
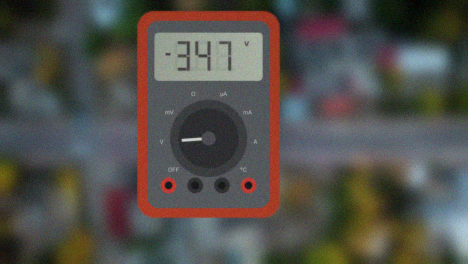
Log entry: -347 V
